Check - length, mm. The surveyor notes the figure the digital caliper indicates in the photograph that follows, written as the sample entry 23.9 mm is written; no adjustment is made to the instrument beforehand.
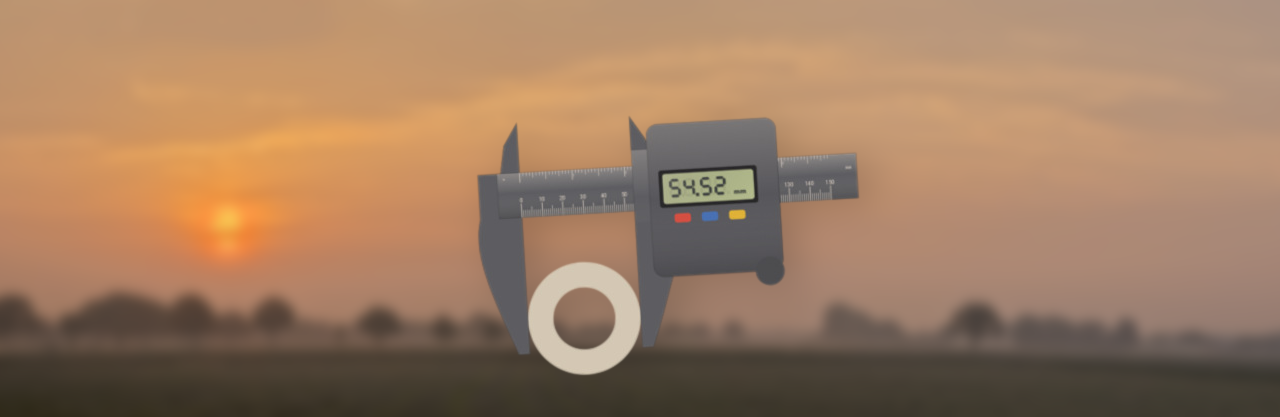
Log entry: 54.52 mm
